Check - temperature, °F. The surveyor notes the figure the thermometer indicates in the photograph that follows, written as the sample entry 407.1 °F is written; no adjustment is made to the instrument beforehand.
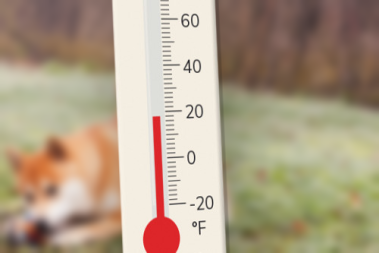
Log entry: 18 °F
